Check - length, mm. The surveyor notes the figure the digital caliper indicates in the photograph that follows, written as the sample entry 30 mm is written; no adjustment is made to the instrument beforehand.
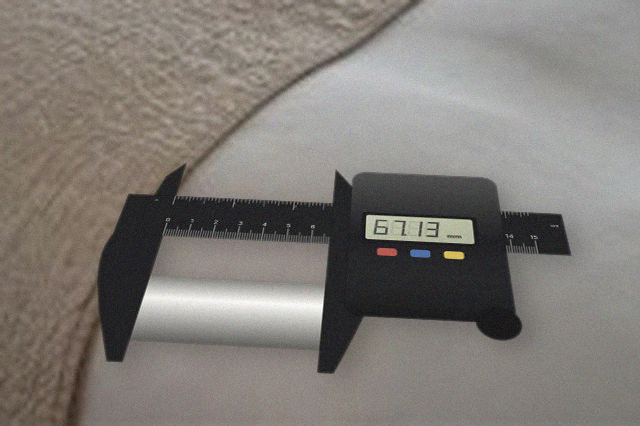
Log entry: 67.13 mm
